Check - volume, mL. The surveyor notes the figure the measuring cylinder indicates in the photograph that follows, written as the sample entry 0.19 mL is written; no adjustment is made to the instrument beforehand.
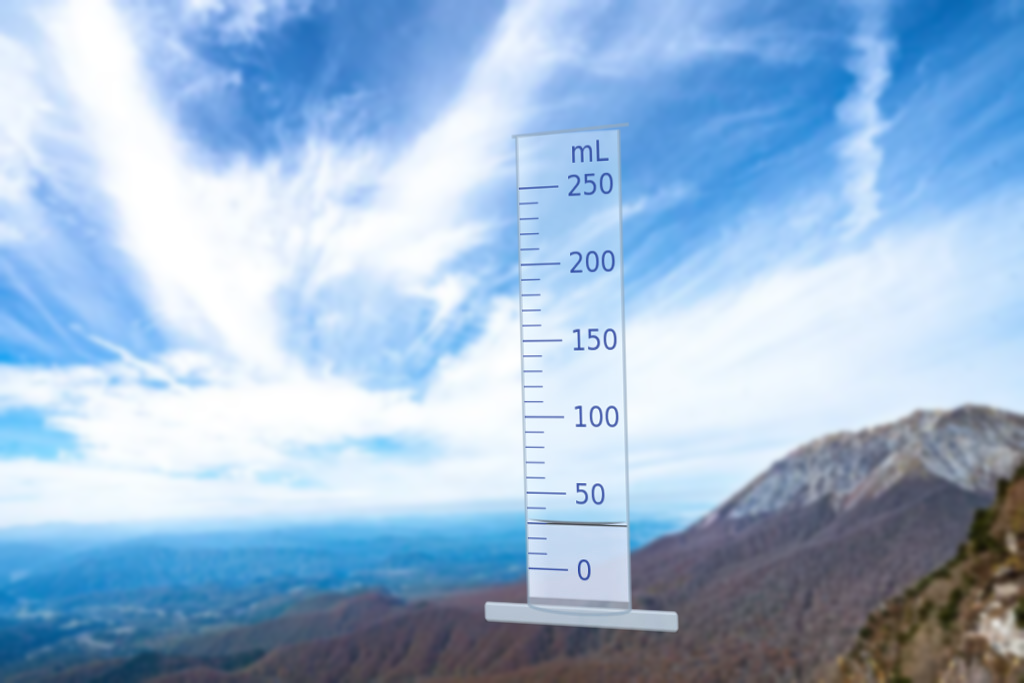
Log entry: 30 mL
